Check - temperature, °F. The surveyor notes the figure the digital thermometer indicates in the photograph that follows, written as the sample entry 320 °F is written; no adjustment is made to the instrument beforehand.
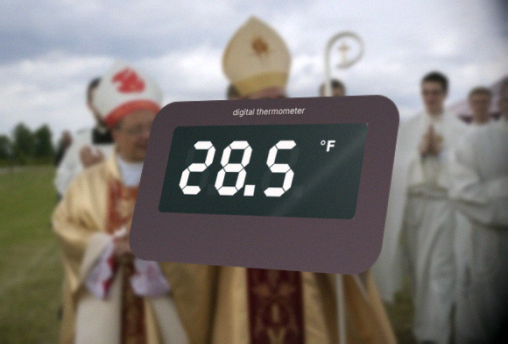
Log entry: 28.5 °F
